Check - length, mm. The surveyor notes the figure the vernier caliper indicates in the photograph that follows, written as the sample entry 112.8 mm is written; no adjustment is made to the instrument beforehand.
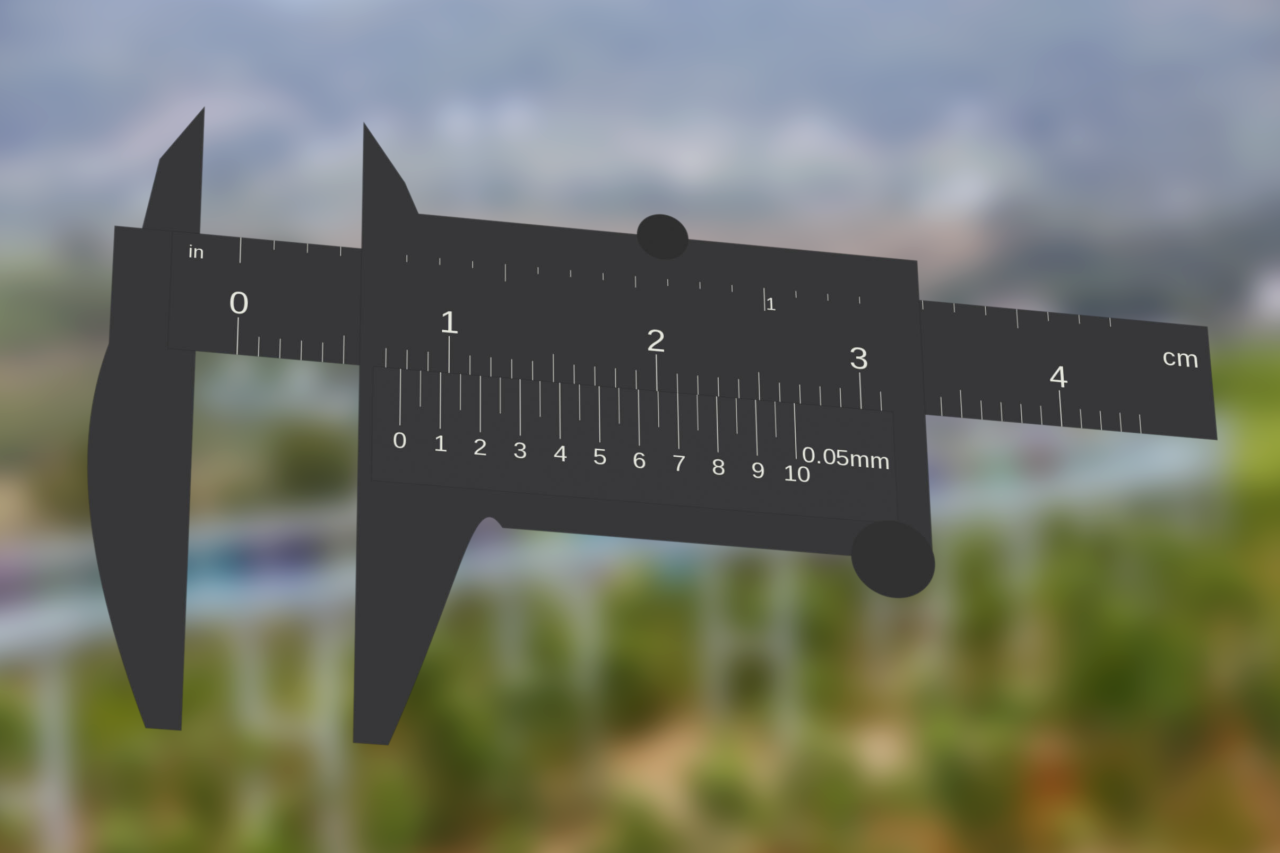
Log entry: 7.7 mm
